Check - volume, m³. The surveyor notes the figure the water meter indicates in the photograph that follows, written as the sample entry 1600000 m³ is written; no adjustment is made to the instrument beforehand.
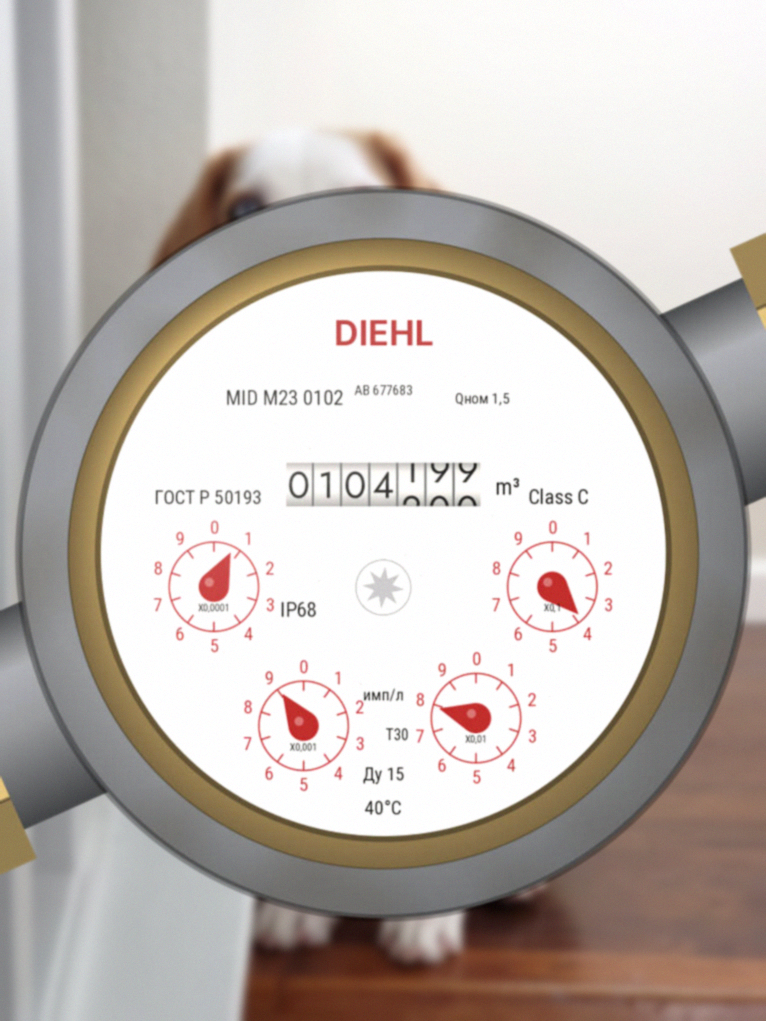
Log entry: 104199.3790 m³
